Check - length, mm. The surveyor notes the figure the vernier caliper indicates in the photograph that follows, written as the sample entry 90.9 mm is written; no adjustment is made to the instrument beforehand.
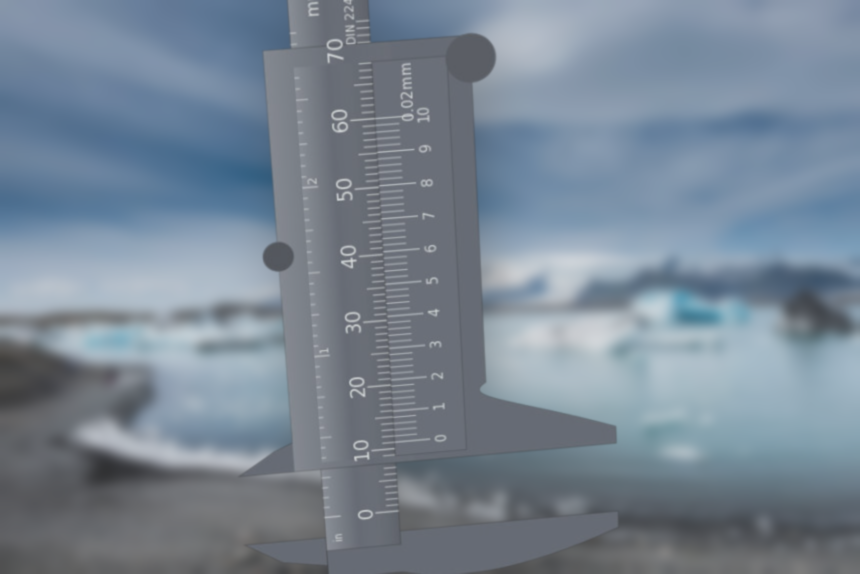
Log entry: 11.0 mm
